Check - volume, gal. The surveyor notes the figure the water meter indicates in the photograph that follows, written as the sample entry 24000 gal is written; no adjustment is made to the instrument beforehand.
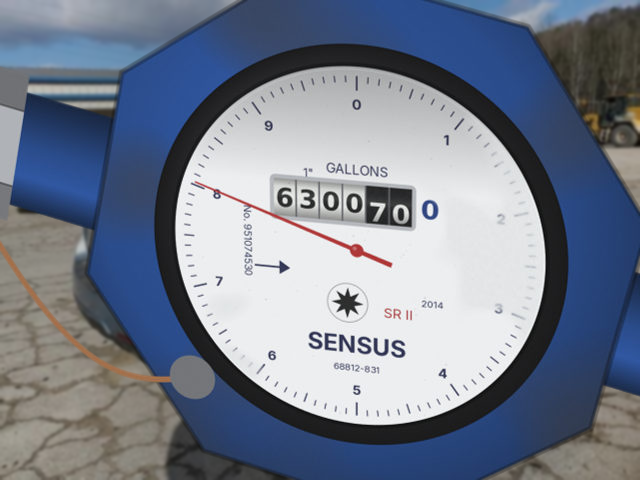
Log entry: 6300698.0 gal
